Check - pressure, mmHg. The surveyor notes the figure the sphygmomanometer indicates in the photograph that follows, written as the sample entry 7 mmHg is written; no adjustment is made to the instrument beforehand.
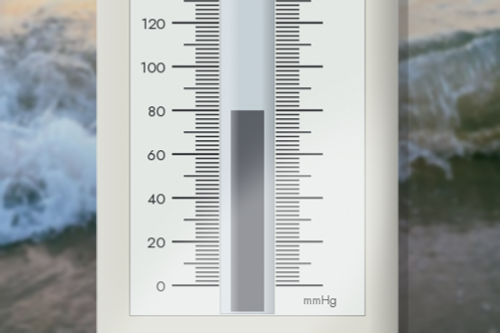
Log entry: 80 mmHg
